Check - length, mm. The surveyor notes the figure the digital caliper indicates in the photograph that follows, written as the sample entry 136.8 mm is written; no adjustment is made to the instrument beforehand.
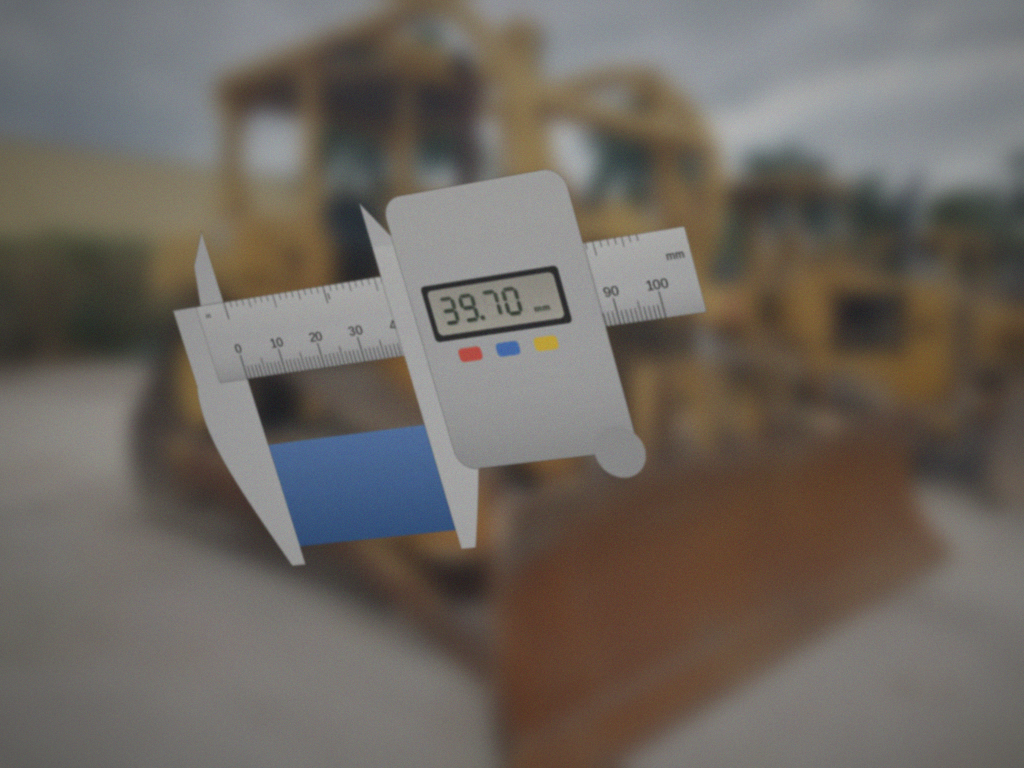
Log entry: 39.70 mm
